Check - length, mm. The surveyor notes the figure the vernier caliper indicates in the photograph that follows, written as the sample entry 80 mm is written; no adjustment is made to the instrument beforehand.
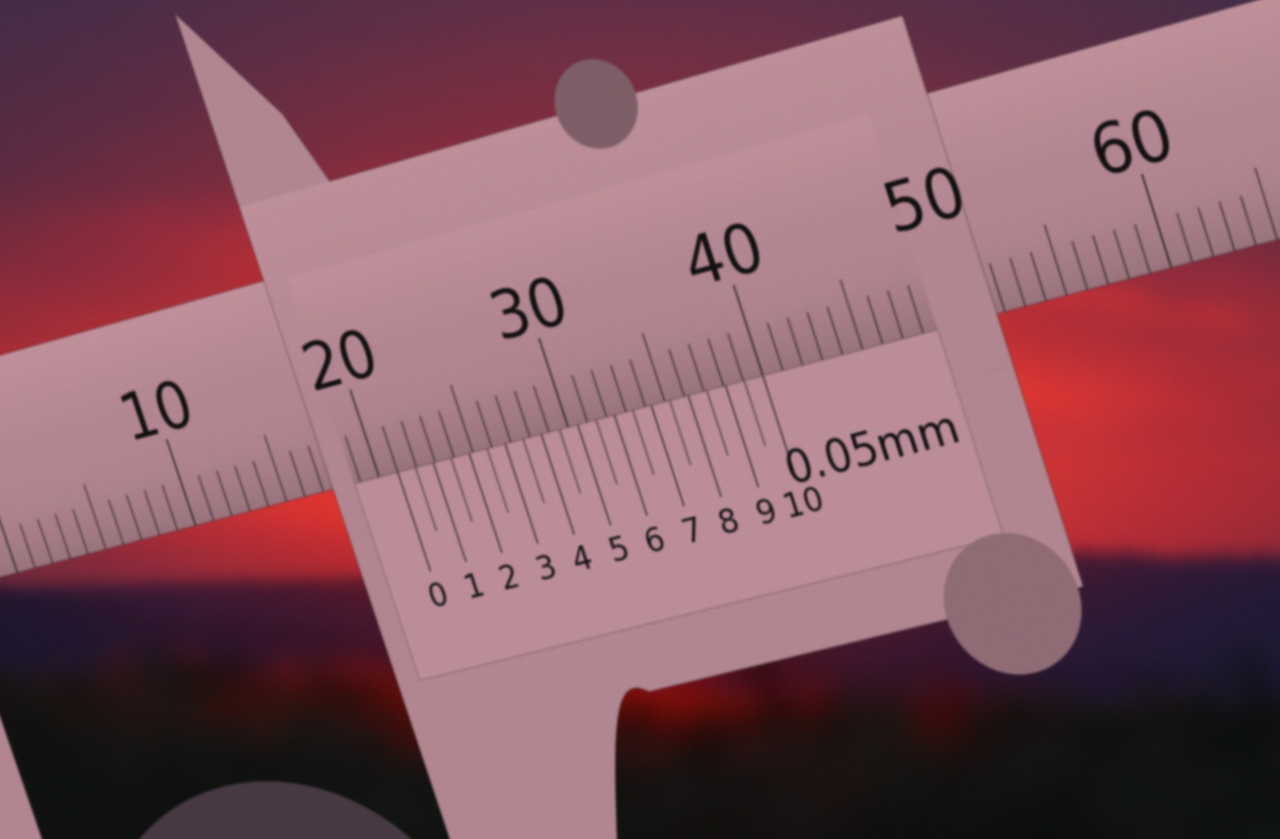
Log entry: 21.0 mm
